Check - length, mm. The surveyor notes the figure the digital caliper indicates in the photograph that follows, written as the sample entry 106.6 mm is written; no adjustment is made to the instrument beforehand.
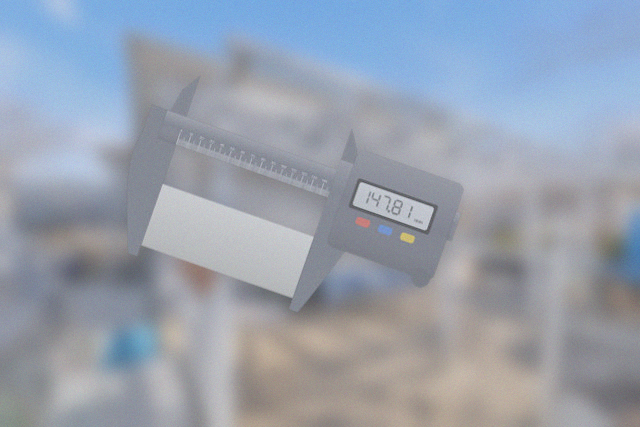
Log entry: 147.81 mm
